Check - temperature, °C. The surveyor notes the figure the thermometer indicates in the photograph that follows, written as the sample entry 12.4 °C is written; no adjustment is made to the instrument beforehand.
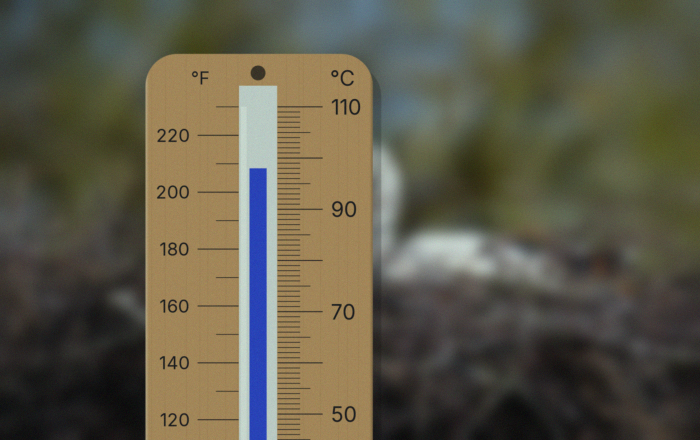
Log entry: 98 °C
